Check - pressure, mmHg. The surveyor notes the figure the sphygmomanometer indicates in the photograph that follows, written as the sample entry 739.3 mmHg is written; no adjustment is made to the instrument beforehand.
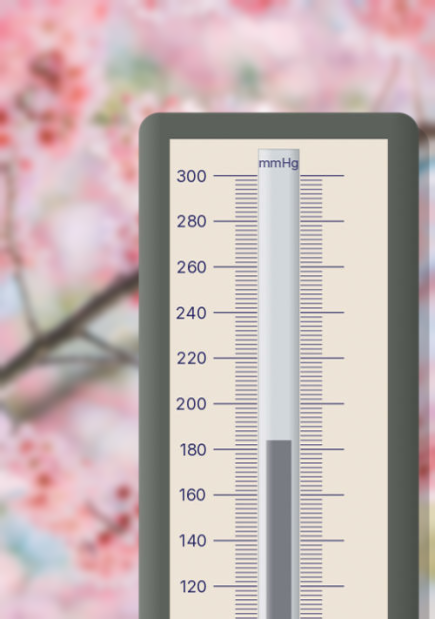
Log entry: 184 mmHg
